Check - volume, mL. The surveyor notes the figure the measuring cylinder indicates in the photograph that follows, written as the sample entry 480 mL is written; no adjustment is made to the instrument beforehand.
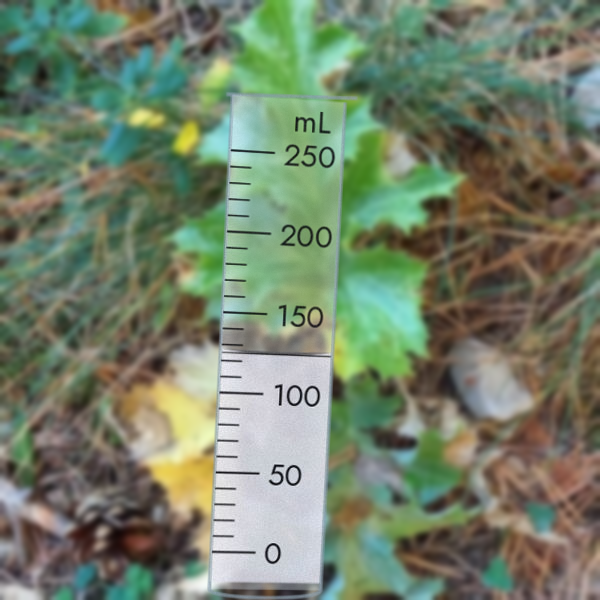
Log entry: 125 mL
